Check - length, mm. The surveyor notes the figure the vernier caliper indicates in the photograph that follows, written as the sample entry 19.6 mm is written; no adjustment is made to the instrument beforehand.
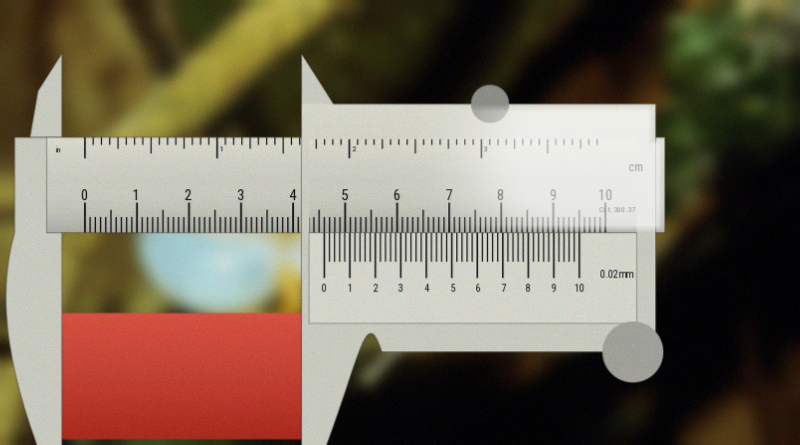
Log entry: 46.0 mm
